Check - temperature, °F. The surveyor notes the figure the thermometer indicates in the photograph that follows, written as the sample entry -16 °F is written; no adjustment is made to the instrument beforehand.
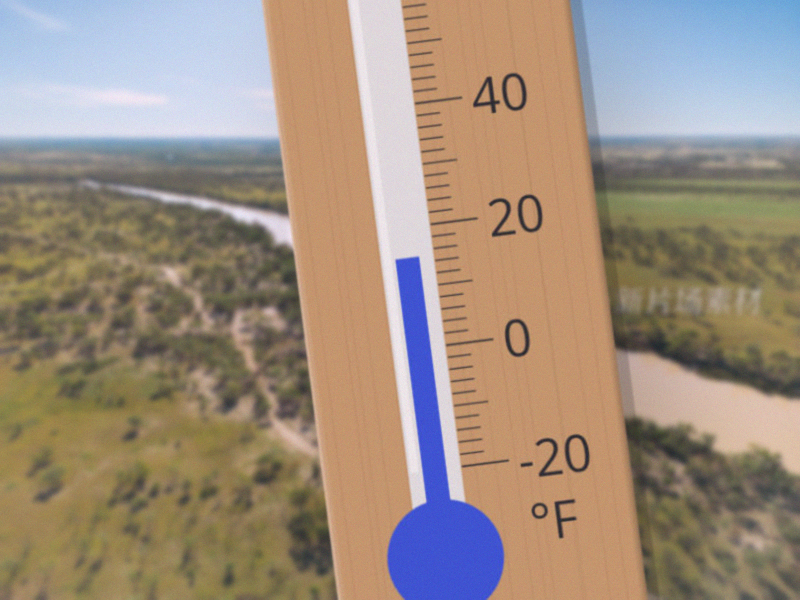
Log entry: 15 °F
